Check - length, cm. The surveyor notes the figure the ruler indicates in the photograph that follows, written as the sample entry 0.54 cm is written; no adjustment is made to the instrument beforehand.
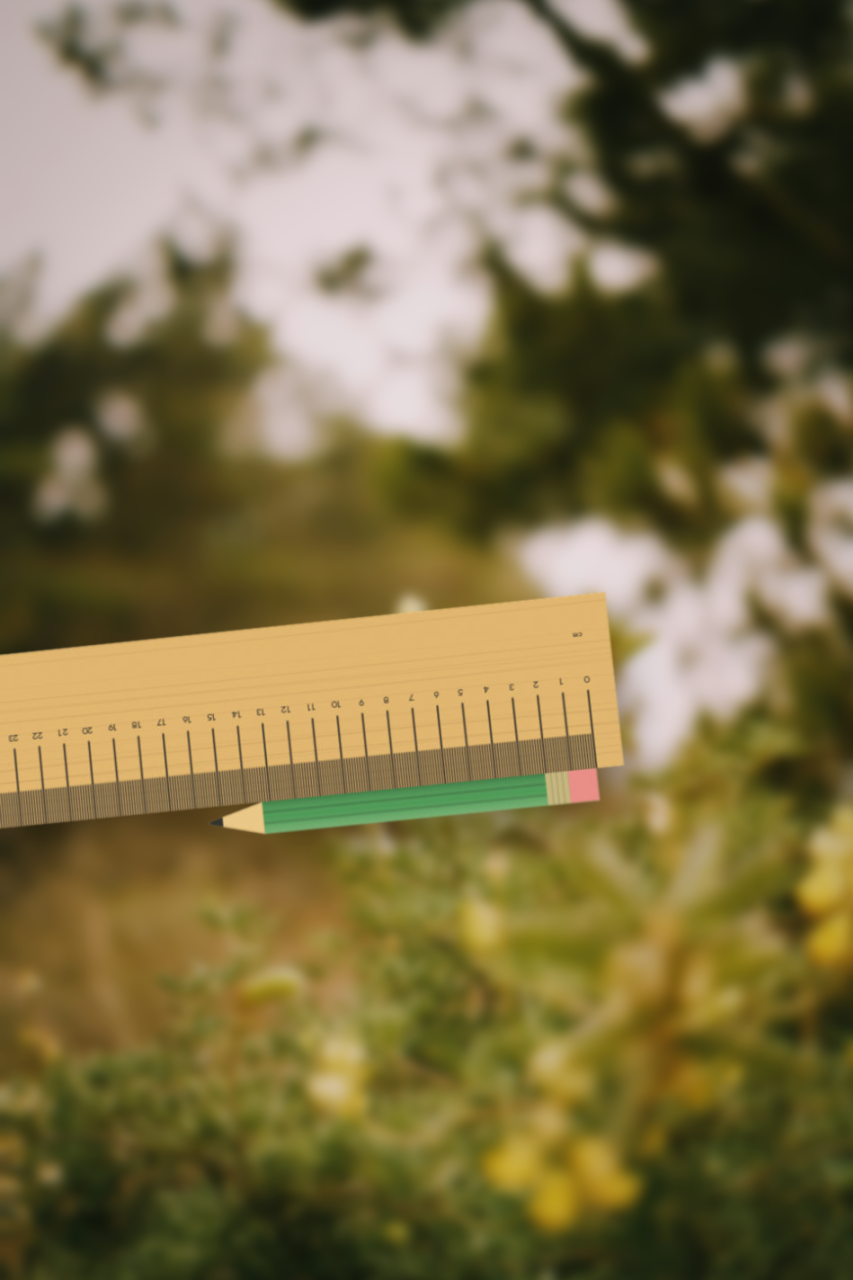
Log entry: 15.5 cm
